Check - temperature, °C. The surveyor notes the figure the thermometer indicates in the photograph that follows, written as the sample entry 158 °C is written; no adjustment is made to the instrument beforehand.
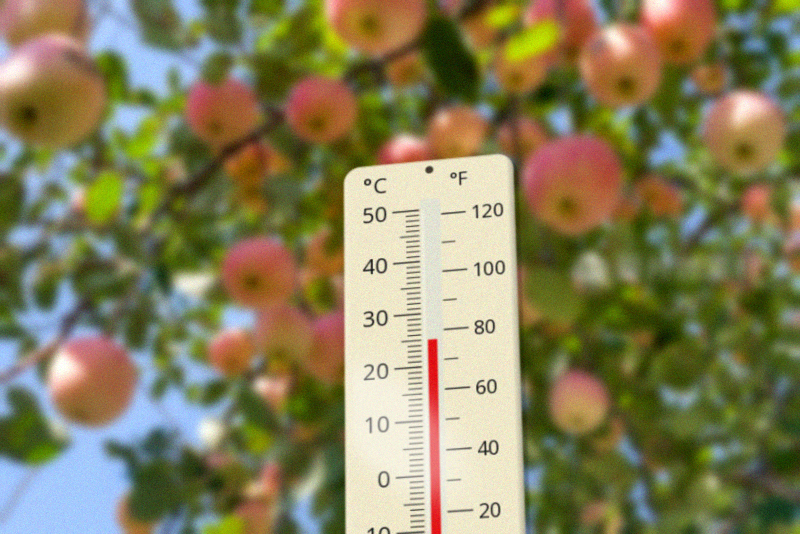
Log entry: 25 °C
